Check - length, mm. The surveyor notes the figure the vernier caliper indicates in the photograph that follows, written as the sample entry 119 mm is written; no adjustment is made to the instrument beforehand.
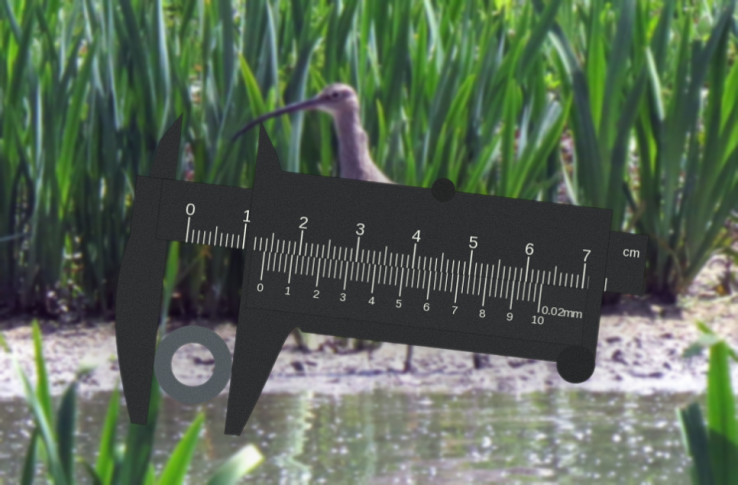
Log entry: 13.8 mm
